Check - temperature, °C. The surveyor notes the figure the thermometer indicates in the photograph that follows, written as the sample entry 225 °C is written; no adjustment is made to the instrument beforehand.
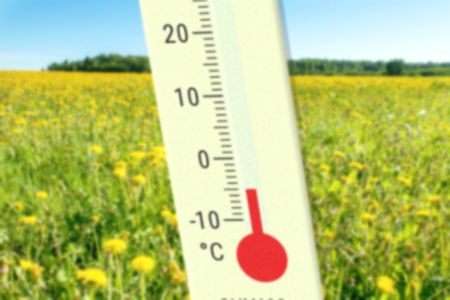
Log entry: -5 °C
